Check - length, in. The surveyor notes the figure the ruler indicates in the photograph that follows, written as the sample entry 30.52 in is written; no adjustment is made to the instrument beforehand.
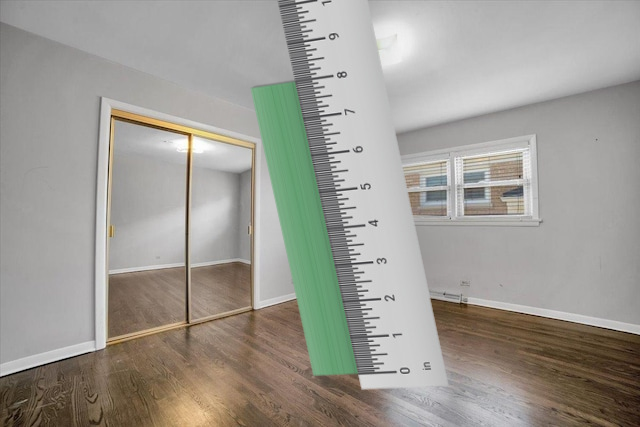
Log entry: 8 in
